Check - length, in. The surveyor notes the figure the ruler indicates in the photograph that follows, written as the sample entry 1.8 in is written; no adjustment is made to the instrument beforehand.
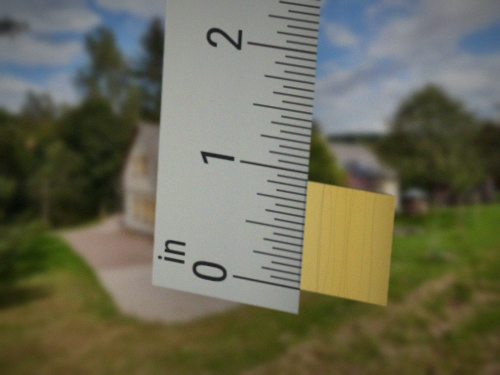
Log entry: 0.9375 in
